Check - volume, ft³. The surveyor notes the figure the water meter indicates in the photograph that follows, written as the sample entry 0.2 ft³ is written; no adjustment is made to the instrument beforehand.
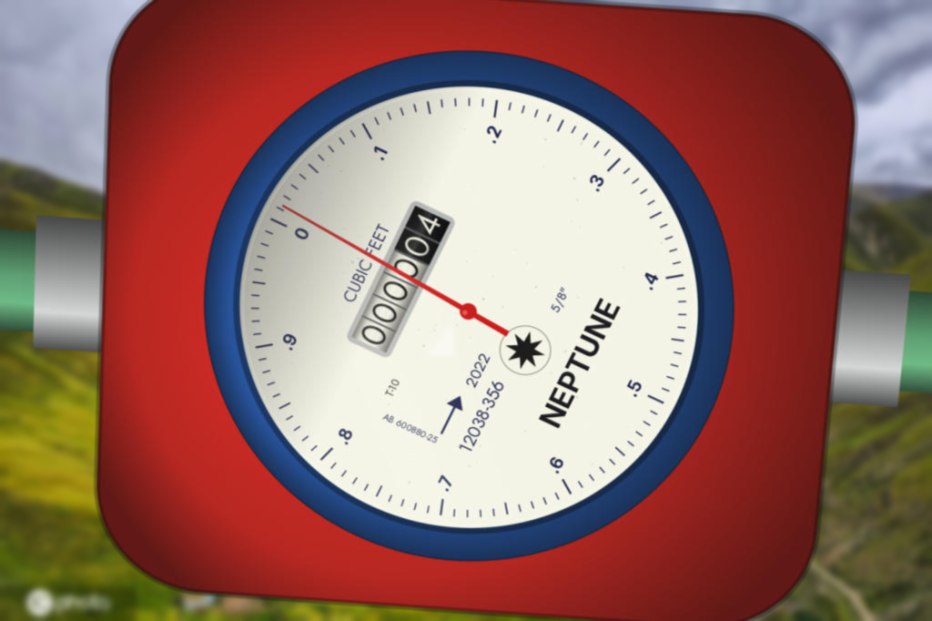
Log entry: 4.01 ft³
